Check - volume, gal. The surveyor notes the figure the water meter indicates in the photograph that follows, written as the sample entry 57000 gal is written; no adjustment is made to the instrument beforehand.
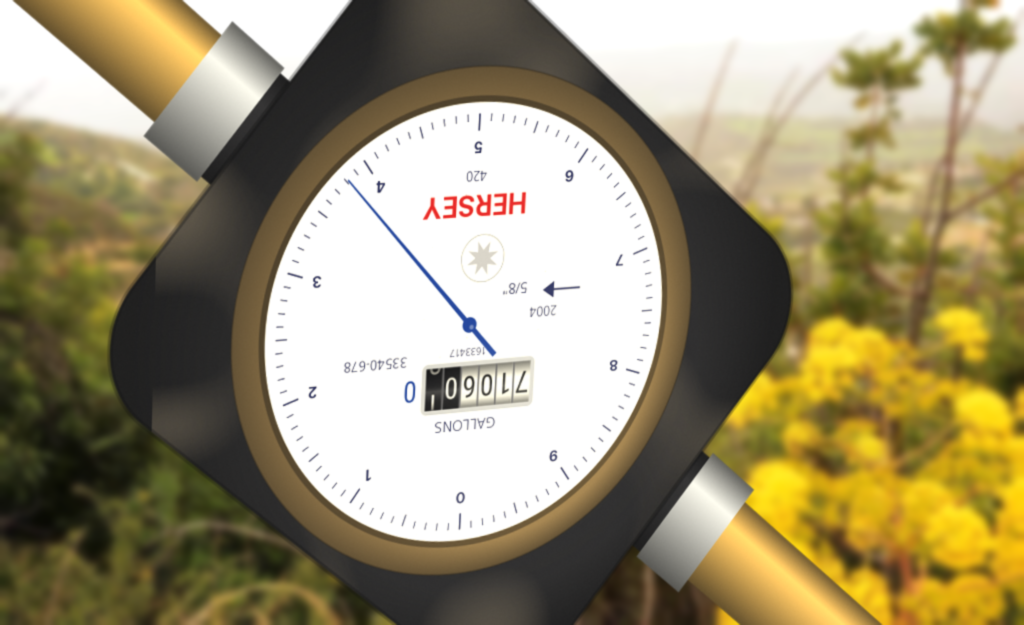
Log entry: 7106013.8 gal
